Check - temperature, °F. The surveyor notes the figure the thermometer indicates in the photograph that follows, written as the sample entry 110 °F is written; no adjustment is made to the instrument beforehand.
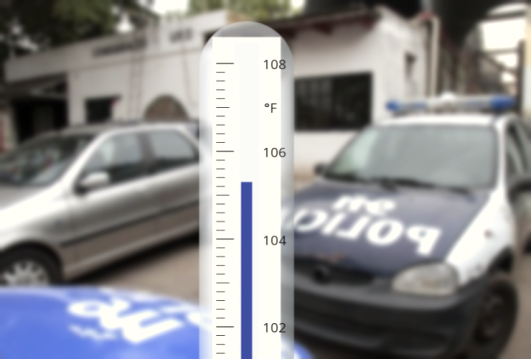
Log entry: 105.3 °F
